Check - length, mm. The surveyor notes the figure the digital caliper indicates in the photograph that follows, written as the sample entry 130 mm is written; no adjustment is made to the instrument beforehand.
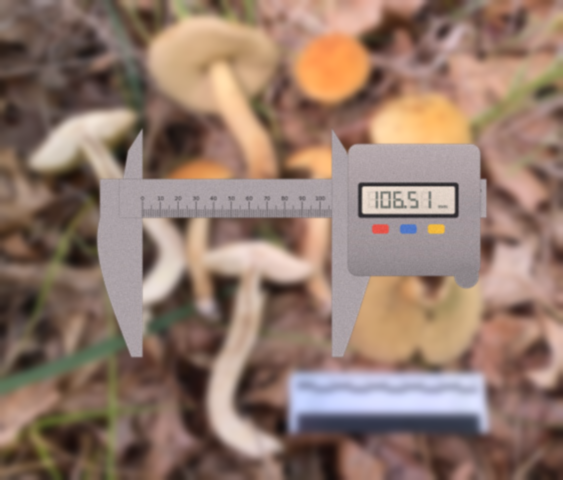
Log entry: 106.51 mm
